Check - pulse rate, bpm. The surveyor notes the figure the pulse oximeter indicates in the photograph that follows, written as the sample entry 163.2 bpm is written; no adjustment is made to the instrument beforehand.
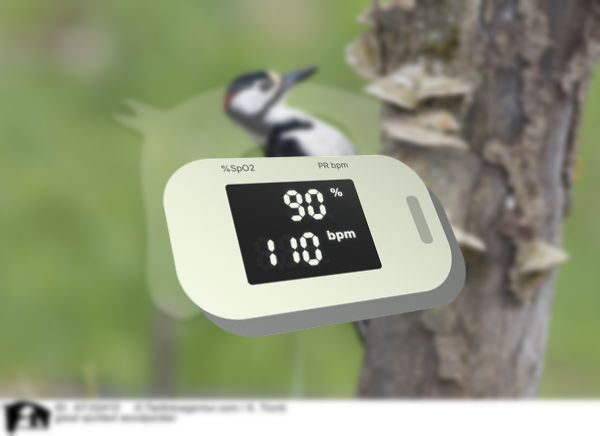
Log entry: 110 bpm
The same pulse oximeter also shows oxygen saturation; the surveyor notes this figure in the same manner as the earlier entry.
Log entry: 90 %
